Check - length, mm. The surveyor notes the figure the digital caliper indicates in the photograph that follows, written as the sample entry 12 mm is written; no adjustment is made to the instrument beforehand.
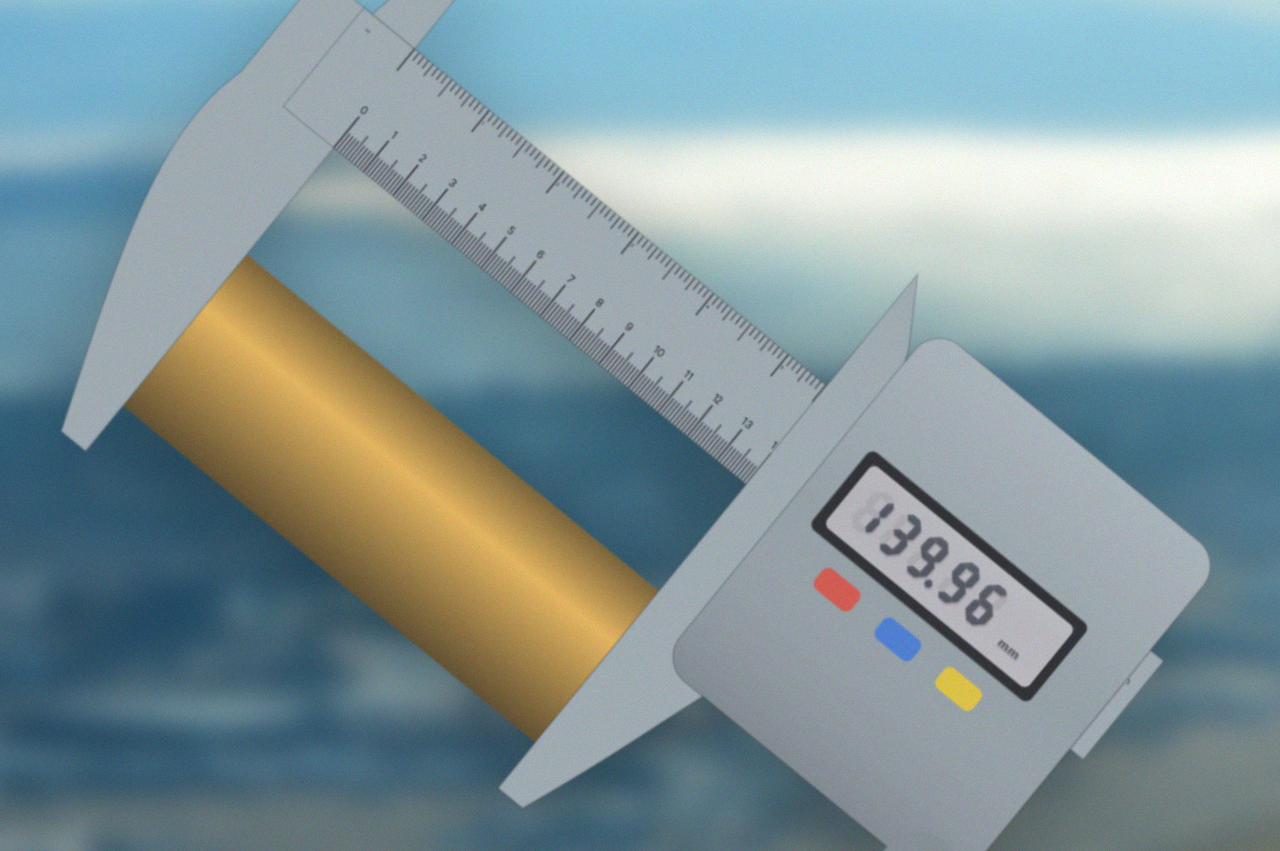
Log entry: 139.96 mm
